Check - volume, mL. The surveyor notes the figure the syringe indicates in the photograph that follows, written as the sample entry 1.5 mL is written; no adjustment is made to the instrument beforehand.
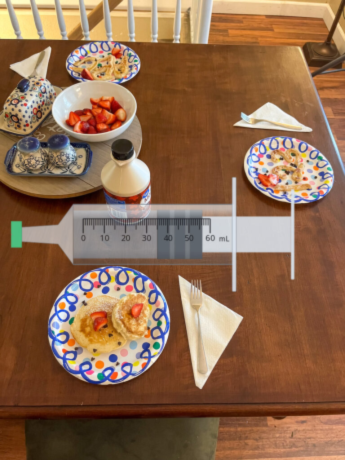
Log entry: 35 mL
